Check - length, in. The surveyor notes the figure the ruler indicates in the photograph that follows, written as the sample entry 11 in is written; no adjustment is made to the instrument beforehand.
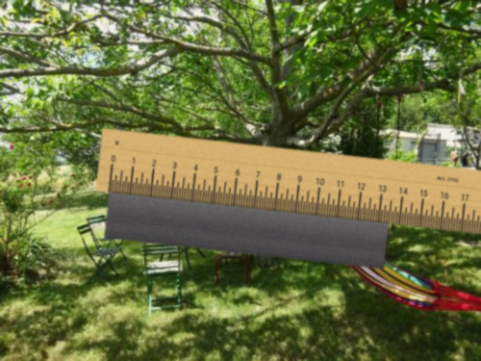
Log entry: 13.5 in
